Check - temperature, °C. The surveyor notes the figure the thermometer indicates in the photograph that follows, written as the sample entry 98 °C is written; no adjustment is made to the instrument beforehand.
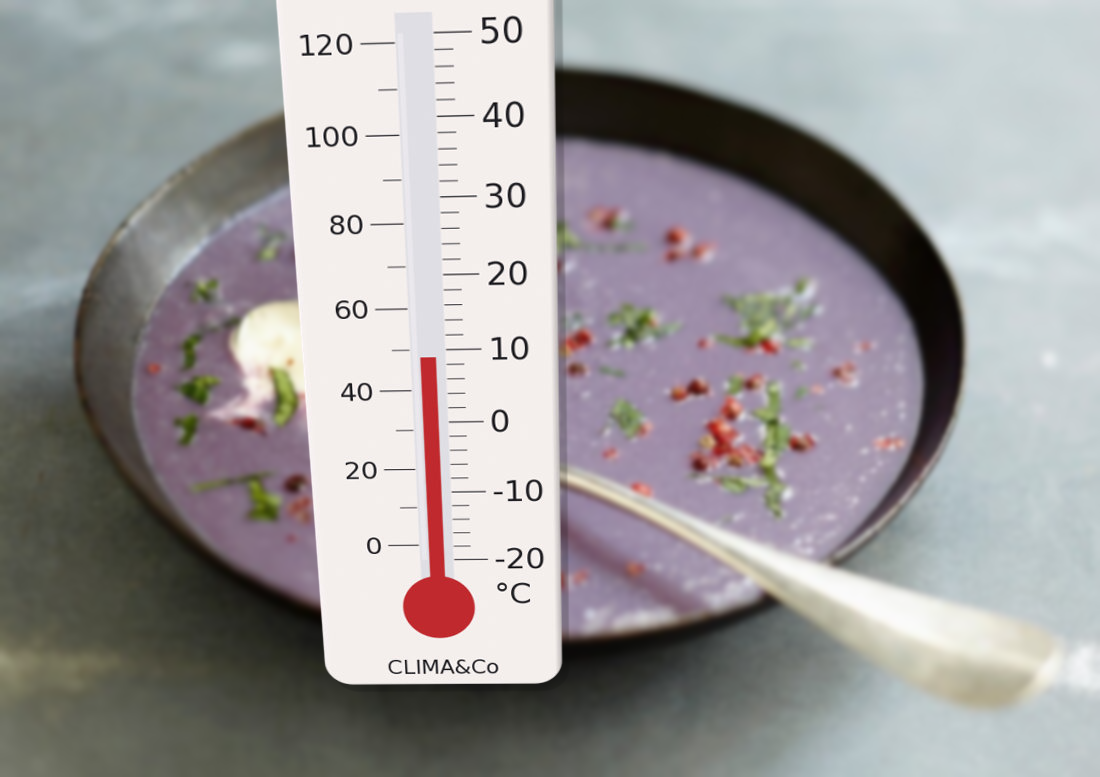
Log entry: 9 °C
